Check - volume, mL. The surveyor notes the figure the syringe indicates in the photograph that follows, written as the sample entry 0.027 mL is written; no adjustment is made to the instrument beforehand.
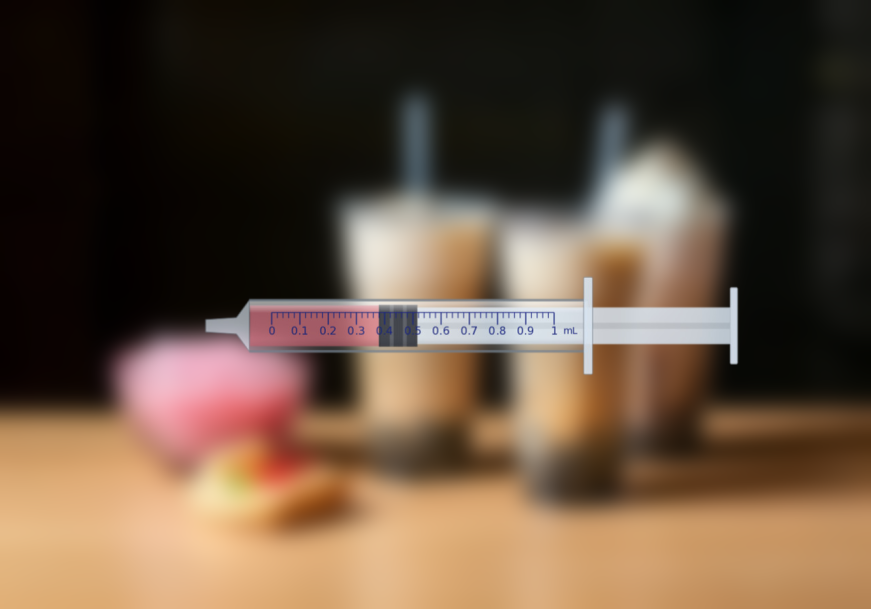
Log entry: 0.38 mL
